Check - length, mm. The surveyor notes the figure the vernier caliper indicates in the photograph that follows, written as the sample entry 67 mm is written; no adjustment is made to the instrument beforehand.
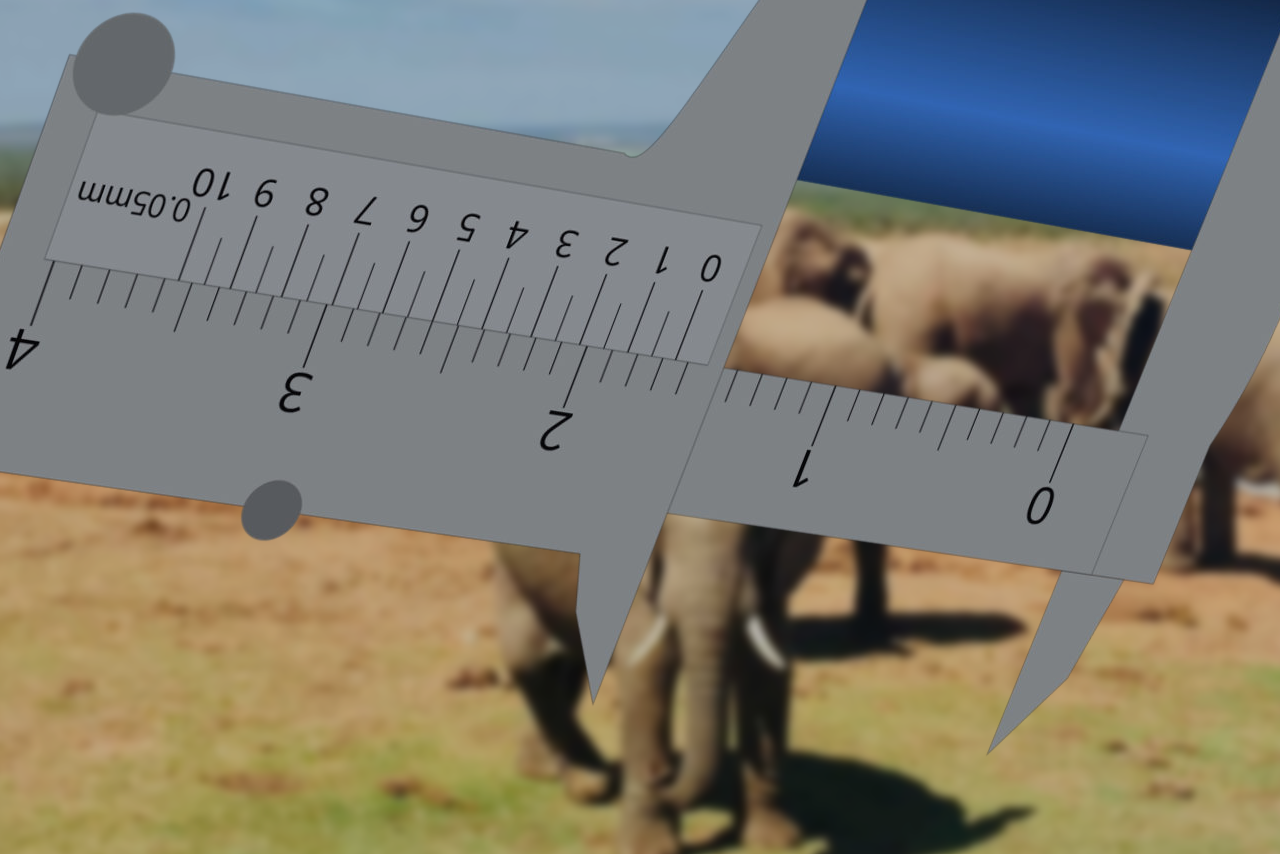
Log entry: 16.50 mm
